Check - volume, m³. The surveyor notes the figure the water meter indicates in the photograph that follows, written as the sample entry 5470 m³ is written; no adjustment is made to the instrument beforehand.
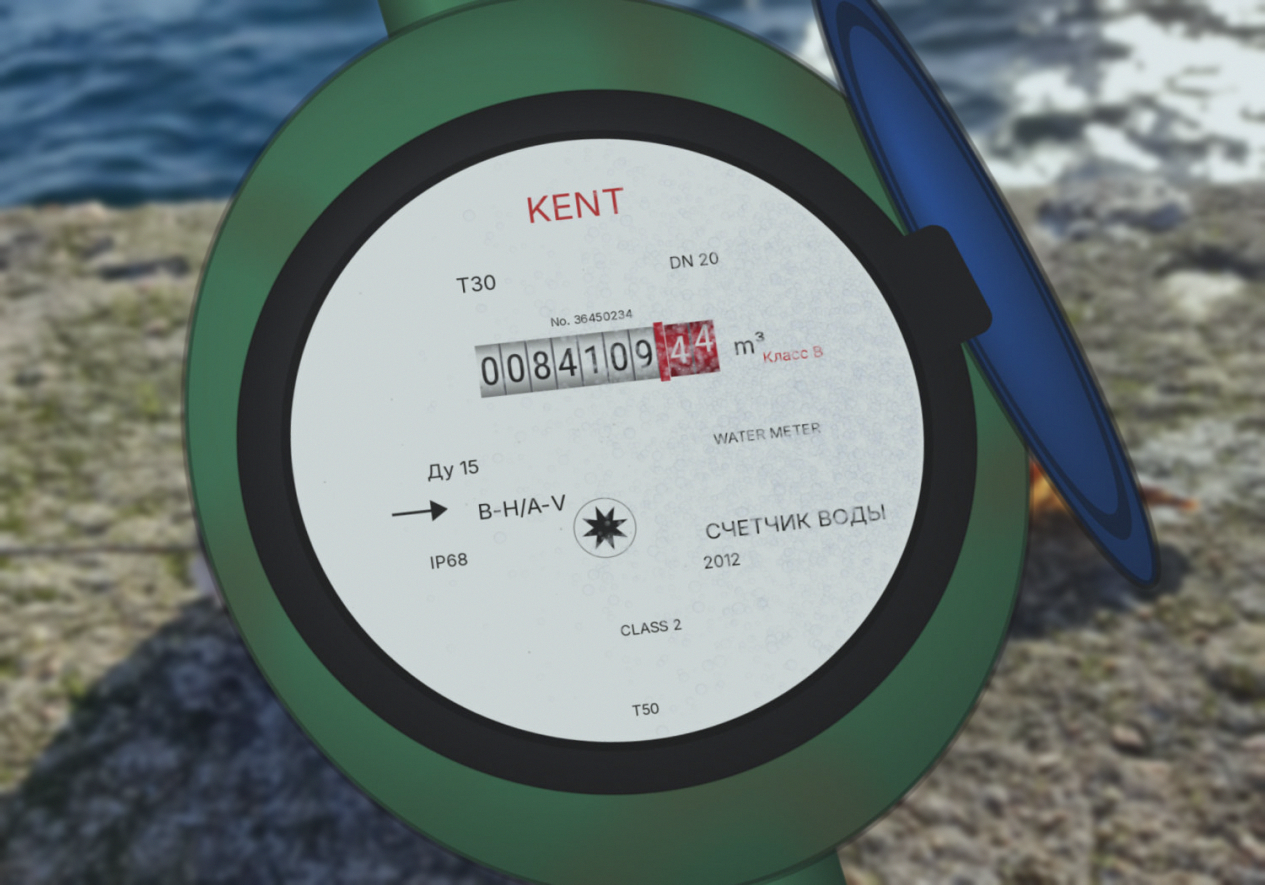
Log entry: 84109.44 m³
